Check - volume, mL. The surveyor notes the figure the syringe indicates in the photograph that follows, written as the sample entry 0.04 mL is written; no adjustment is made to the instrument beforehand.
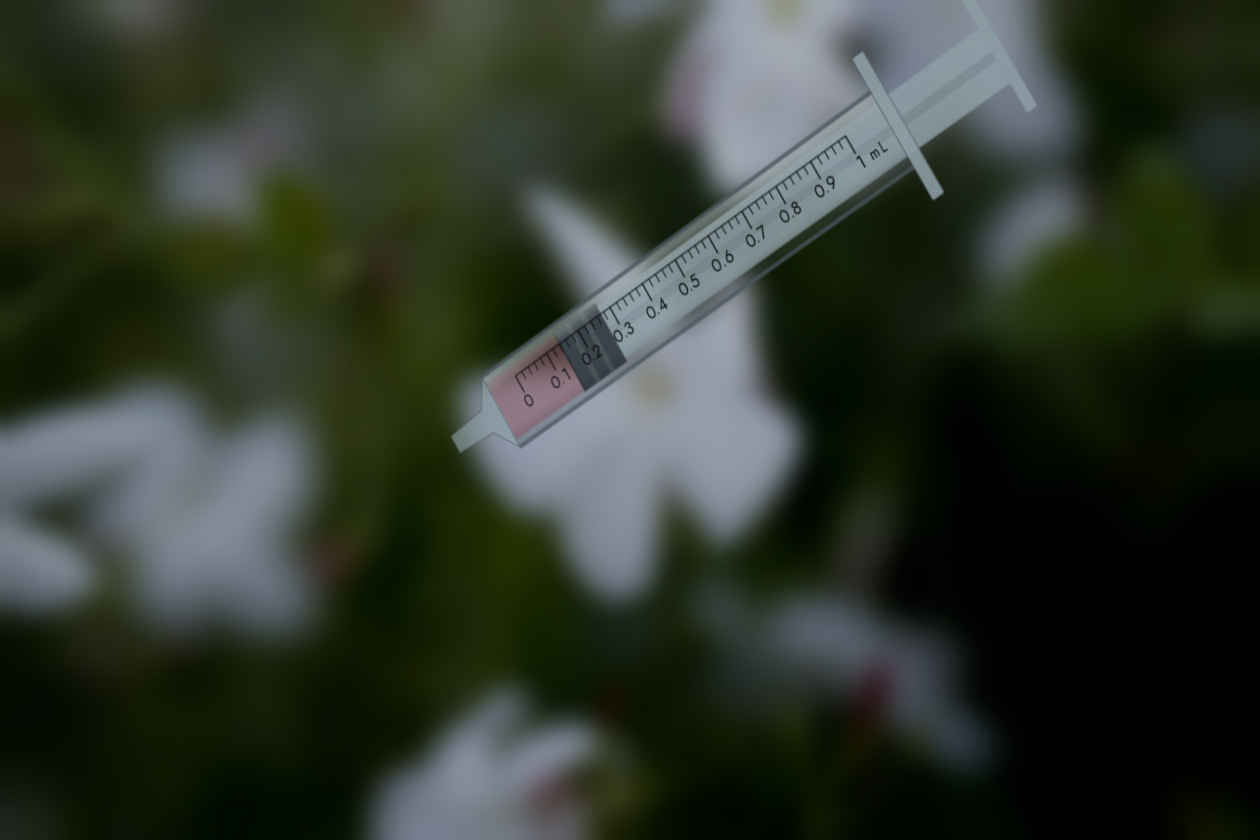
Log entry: 0.14 mL
